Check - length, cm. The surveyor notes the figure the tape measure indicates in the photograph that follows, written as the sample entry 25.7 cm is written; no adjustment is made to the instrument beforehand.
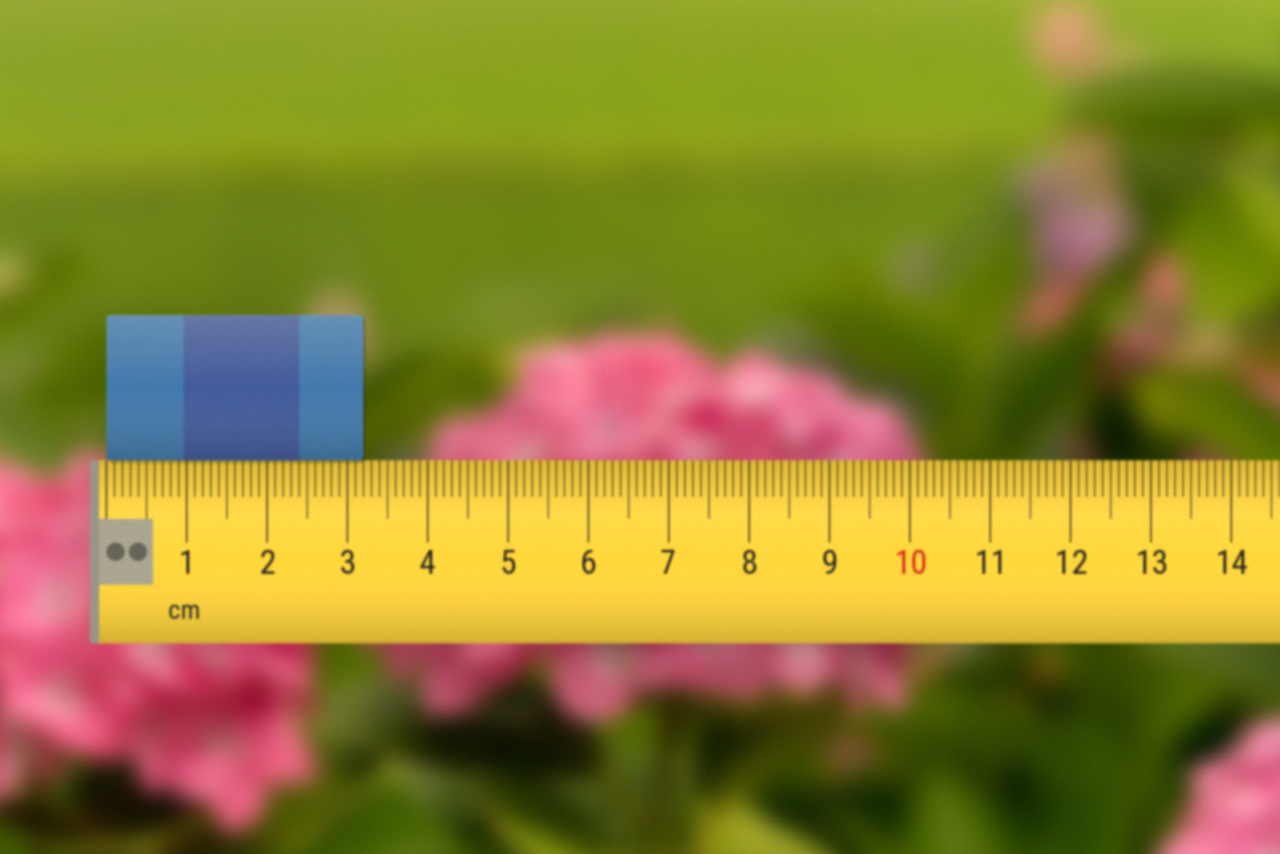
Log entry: 3.2 cm
